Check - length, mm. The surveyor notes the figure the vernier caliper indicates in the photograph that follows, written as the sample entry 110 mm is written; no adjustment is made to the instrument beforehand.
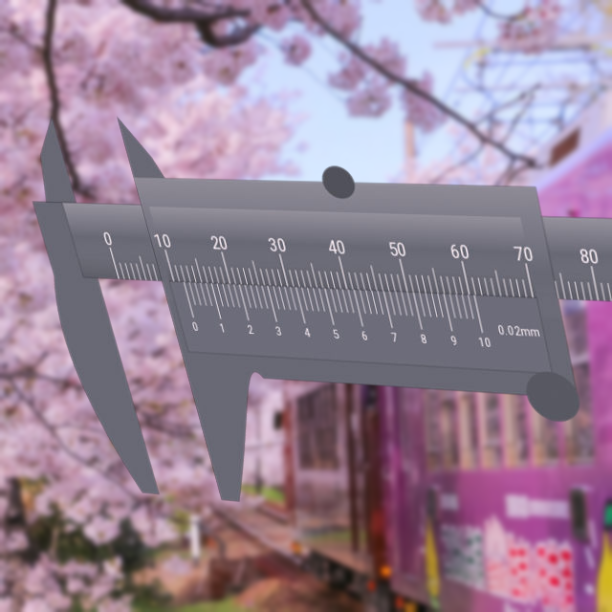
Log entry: 11.8 mm
